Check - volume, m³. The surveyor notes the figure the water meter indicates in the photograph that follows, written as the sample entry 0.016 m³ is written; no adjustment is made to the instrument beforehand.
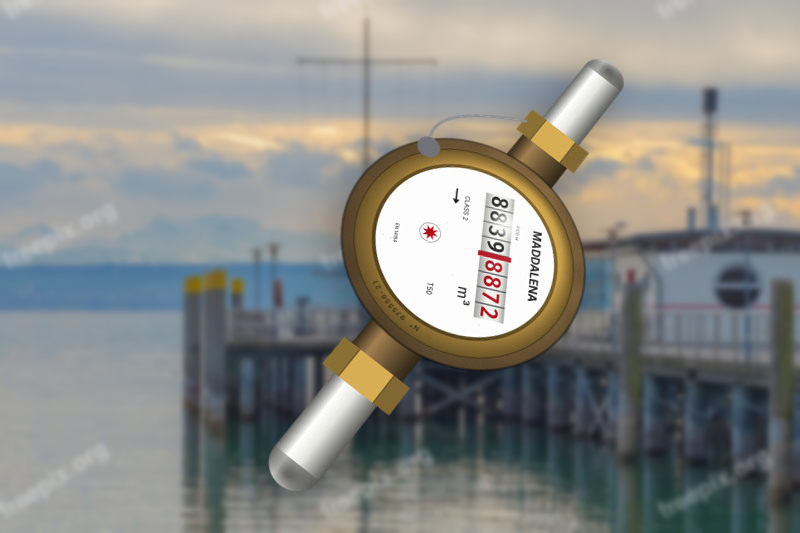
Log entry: 8839.8872 m³
